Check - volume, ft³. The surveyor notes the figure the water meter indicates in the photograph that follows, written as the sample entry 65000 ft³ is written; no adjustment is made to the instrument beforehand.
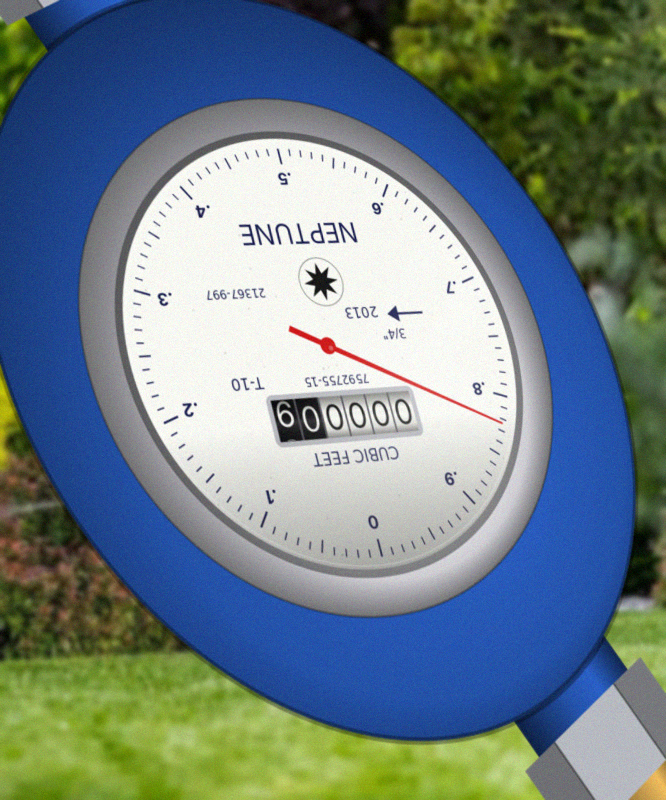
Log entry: 8.82 ft³
